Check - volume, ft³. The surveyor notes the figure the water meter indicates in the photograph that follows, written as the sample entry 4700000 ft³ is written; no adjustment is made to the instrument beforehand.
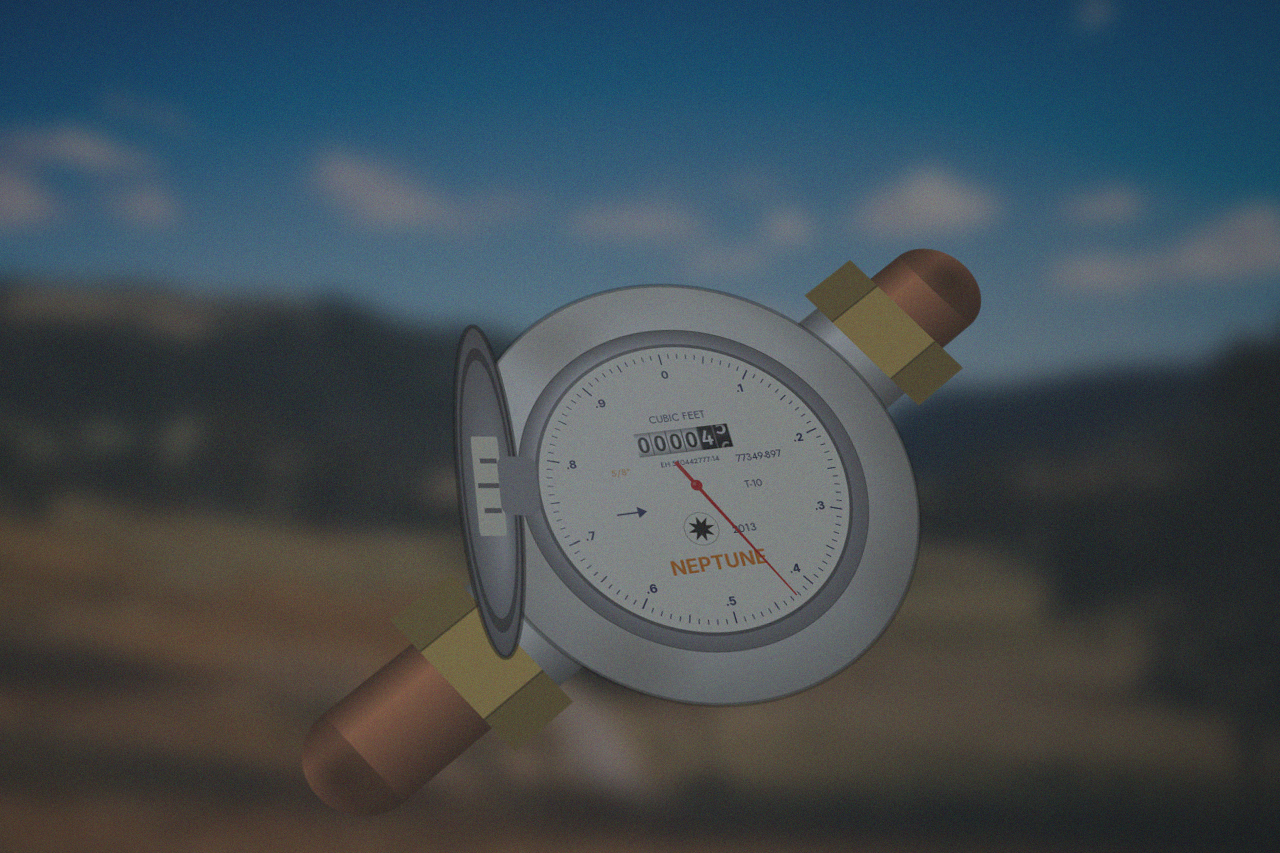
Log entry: 45.42 ft³
